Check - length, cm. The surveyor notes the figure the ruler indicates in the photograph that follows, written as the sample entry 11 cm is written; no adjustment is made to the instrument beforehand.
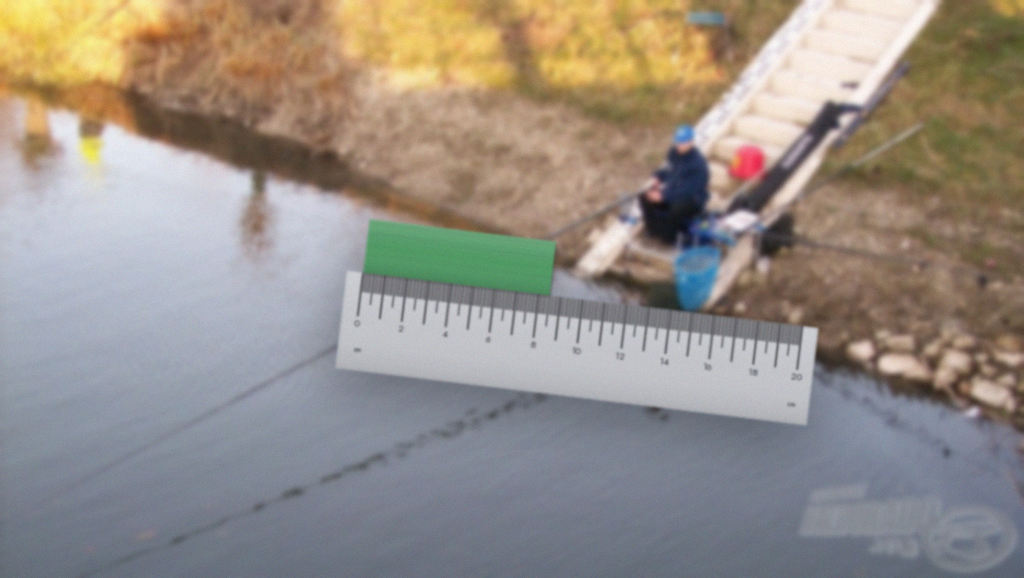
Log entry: 8.5 cm
